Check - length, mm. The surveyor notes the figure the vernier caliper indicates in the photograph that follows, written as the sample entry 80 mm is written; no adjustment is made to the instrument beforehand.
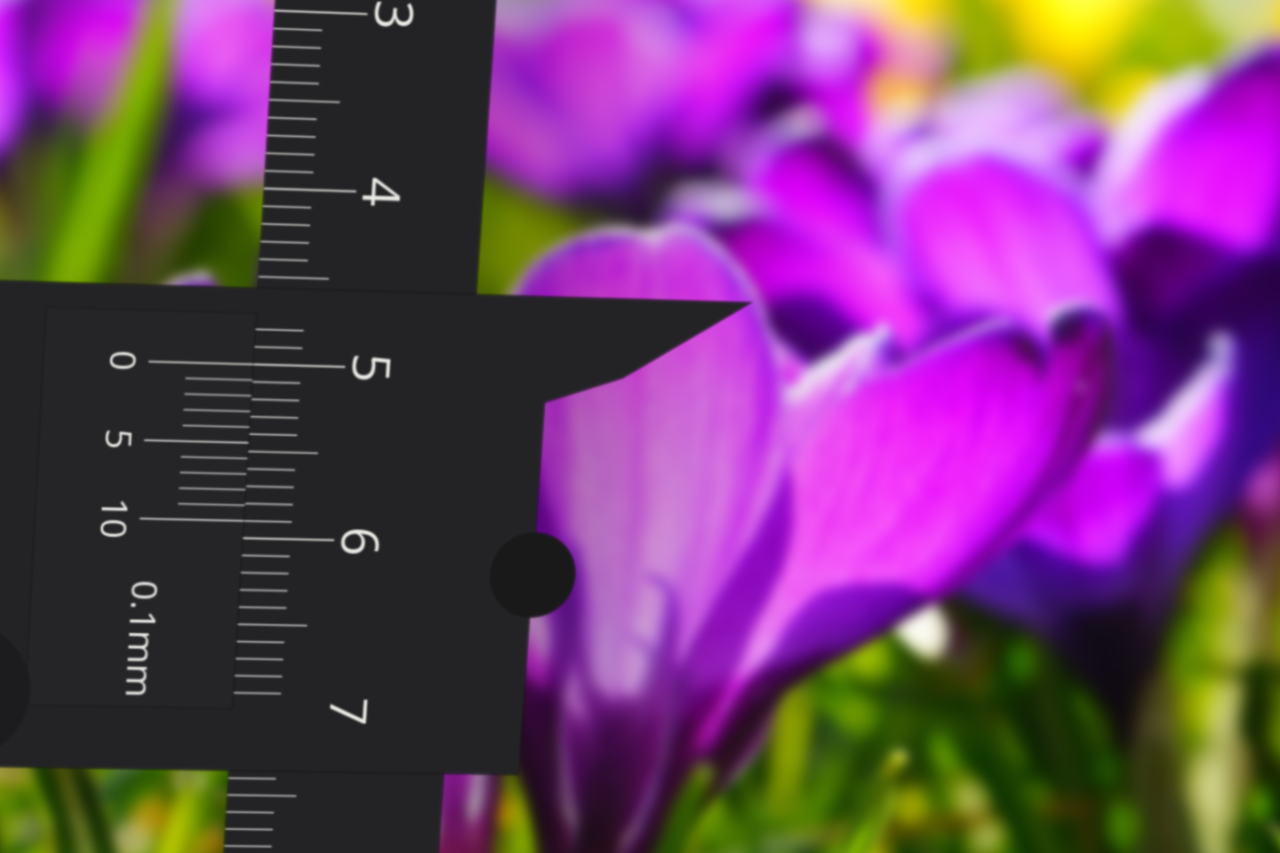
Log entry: 50.0 mm
